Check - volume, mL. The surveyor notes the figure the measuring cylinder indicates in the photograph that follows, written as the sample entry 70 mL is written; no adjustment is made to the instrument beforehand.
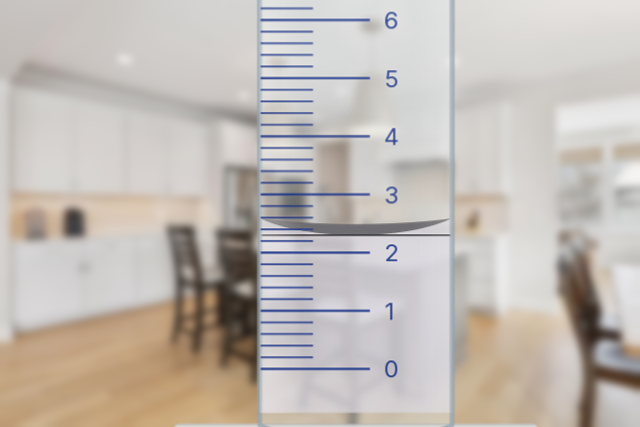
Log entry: 2.3 mL
